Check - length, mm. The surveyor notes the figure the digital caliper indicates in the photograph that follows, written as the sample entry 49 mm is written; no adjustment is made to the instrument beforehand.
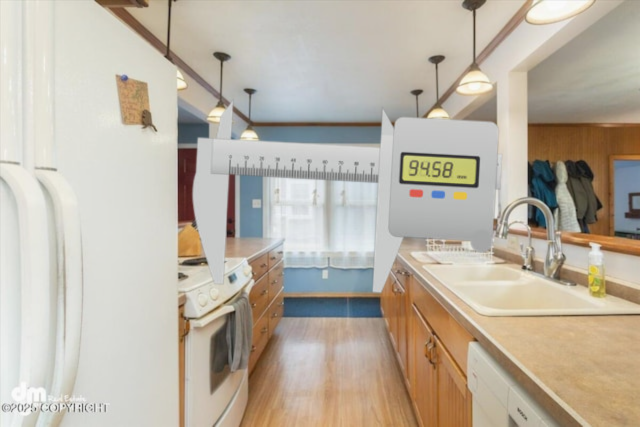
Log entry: 94.58 mm
